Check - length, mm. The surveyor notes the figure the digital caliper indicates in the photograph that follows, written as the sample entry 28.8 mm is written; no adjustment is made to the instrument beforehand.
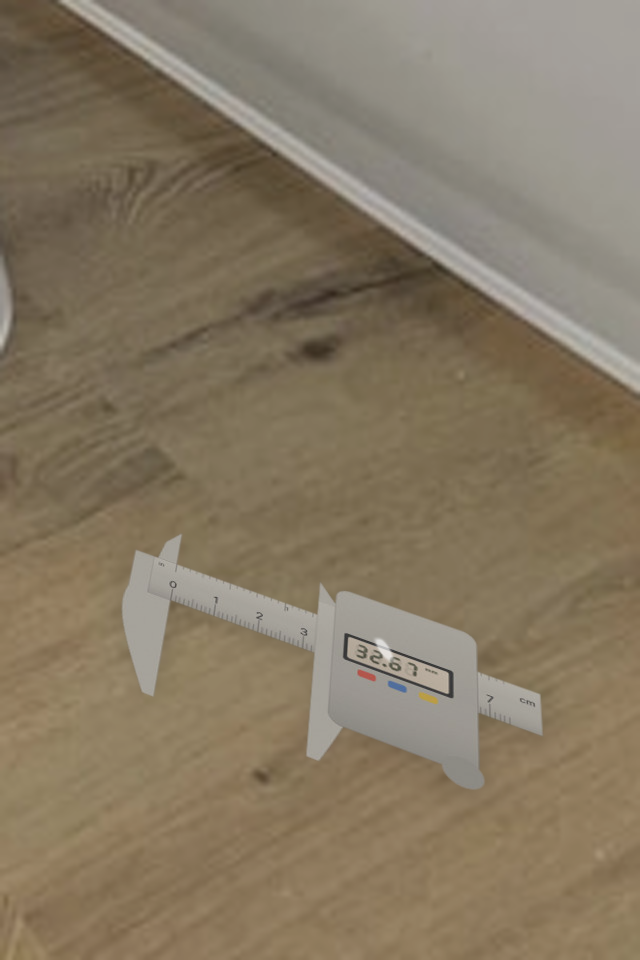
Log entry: 32.67 mm
